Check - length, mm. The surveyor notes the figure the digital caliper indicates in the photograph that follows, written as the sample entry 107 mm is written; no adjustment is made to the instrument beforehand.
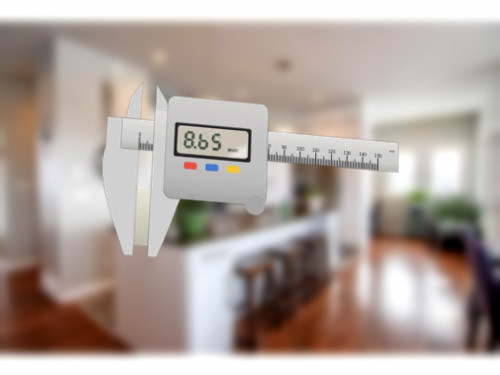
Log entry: 8.65 mm
